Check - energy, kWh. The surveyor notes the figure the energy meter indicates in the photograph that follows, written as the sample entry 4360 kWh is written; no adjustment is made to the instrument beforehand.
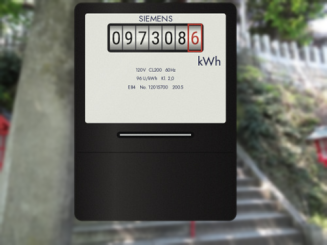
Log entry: 97308.6 kWh
